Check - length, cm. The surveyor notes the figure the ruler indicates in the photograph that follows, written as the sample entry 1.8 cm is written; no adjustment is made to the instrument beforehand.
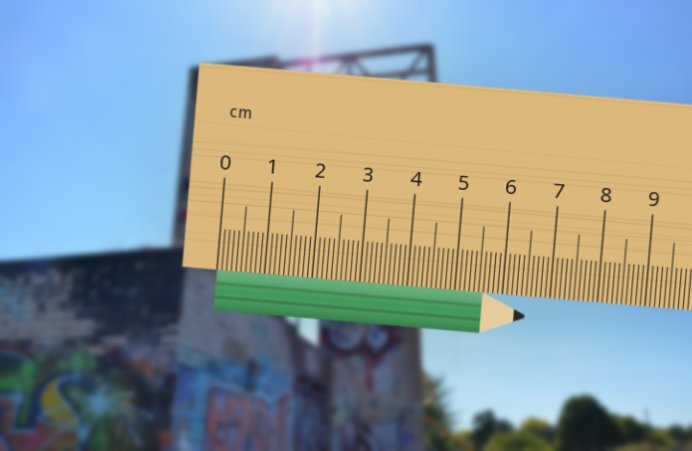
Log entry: 6.5 cm
